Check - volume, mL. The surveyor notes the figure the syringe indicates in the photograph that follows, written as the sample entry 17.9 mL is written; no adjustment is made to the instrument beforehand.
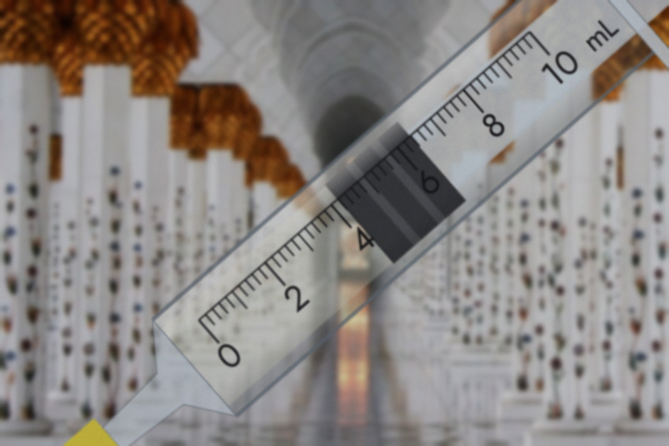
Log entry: 4.2 mL
